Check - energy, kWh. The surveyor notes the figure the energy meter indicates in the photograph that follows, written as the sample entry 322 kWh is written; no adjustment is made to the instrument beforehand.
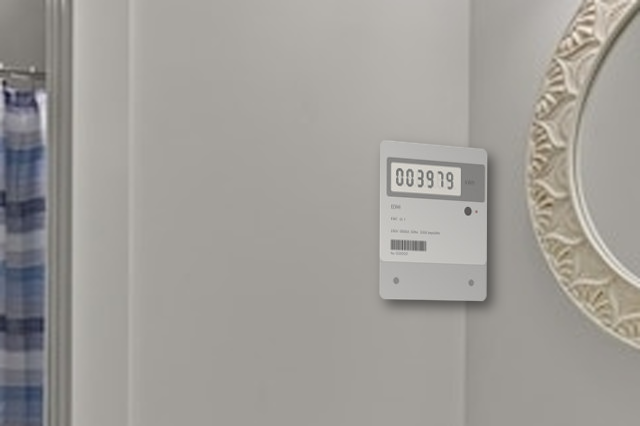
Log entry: 3979 kWh
